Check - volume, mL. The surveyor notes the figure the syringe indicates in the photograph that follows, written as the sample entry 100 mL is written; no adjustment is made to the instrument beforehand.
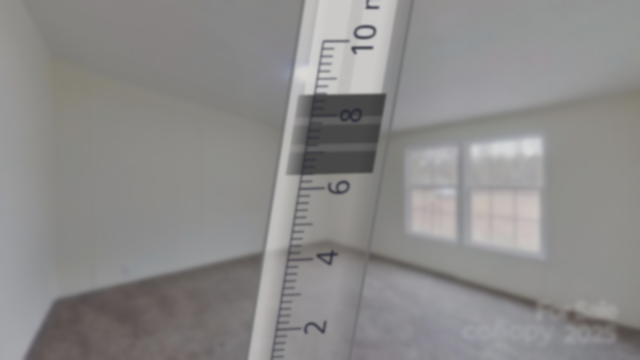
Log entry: 6.4 mL
